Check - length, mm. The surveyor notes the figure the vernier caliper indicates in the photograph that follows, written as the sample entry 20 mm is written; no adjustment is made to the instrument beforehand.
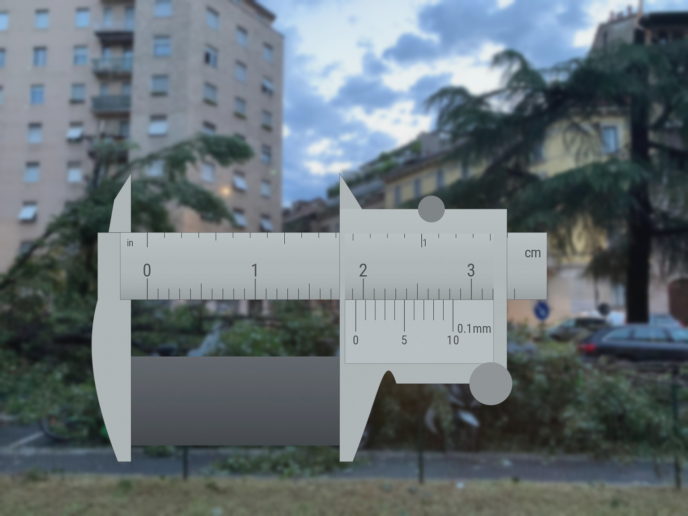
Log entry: 19.3 mm
